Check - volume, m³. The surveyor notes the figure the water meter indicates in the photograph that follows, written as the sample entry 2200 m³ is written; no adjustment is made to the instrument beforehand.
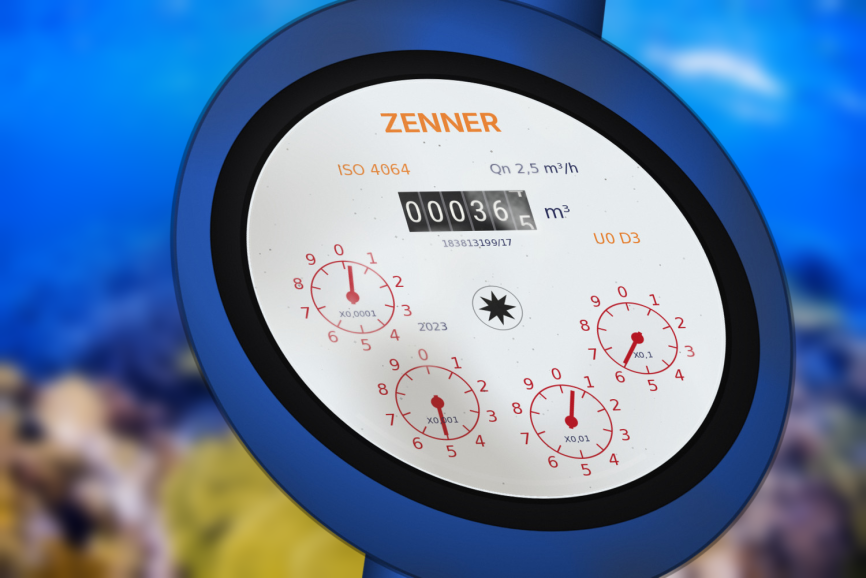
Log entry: 364.6050 m³
